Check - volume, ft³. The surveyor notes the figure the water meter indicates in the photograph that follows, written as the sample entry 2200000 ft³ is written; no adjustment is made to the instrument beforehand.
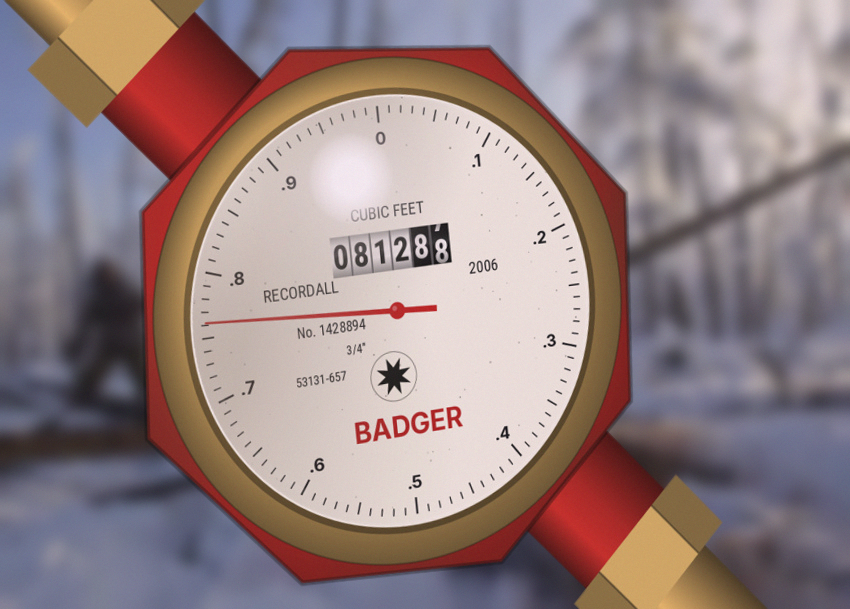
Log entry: 81287.76 ft³
